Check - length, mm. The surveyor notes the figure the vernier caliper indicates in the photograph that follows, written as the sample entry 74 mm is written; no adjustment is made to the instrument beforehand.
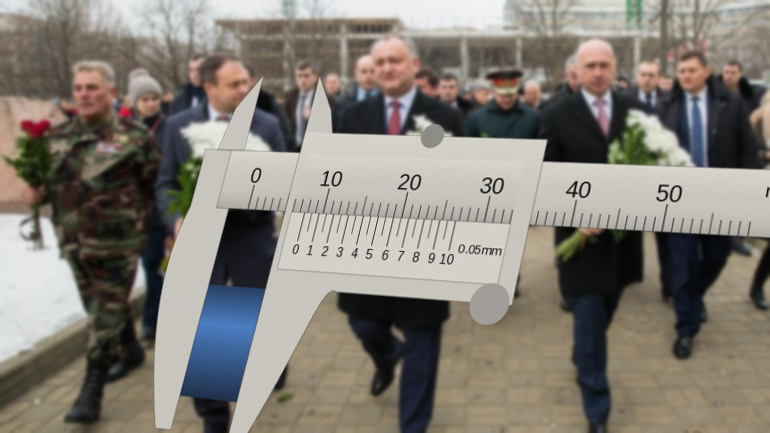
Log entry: 7.6 mm
